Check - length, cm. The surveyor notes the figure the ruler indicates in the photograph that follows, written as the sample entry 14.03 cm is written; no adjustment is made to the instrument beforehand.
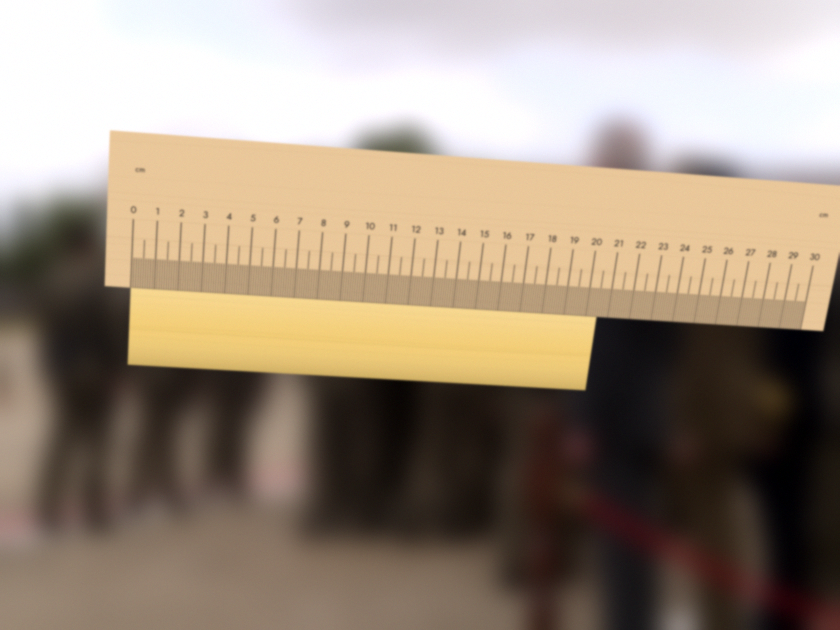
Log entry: 20.5 cm
